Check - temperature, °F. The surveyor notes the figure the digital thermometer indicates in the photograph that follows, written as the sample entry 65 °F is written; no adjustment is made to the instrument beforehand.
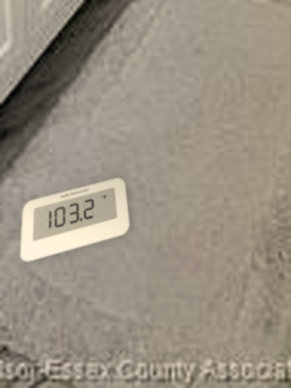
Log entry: 103.2 °F
